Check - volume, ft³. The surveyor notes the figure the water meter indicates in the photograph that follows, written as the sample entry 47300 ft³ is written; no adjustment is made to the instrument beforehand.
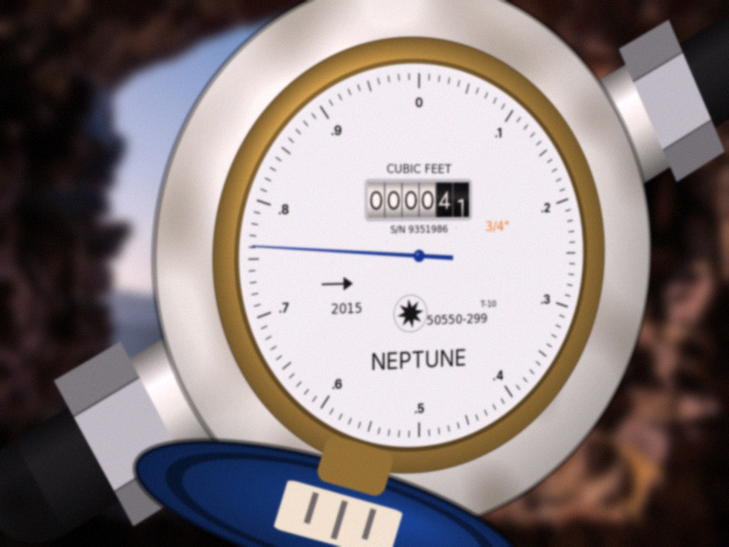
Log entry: 40.76 ft³
